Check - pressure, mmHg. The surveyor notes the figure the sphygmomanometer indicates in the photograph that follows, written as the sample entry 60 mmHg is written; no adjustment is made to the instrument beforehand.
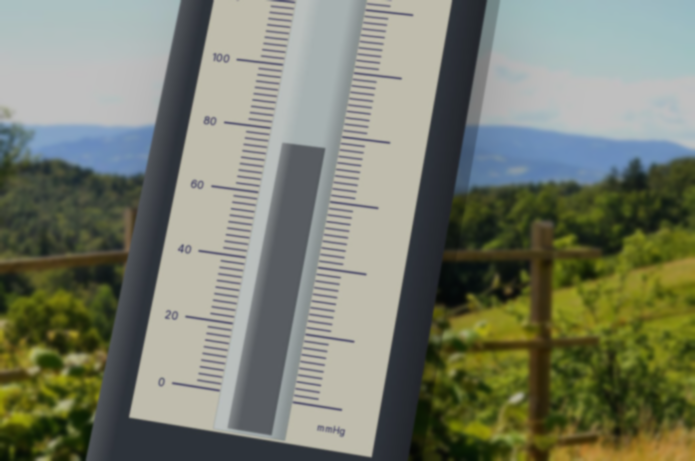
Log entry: 76 mmHg
